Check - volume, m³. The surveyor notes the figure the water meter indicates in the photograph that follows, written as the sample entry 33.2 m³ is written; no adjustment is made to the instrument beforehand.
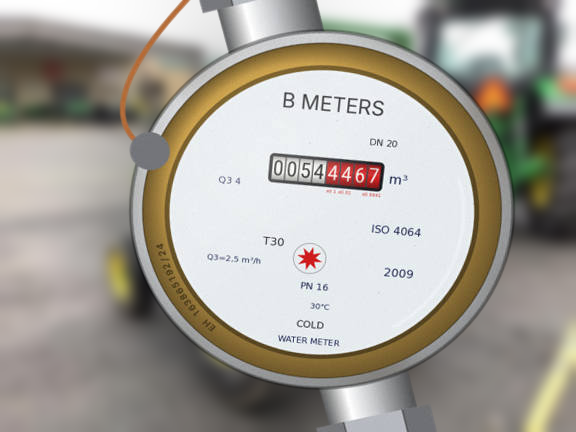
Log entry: 54.4467 m³
